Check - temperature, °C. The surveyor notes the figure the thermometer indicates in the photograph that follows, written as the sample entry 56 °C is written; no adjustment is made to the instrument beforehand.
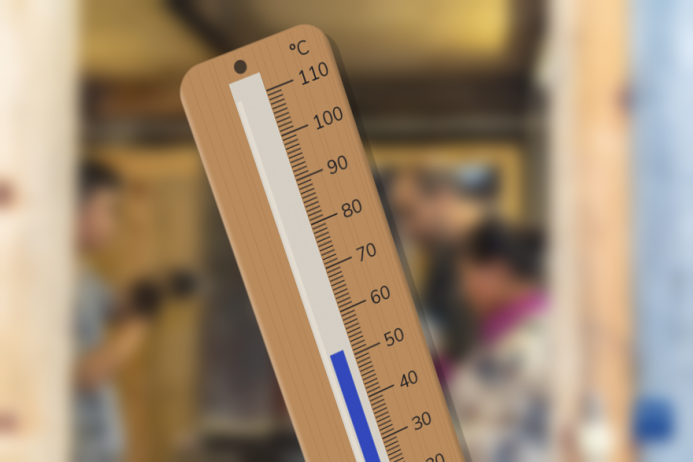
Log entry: 52 °C
